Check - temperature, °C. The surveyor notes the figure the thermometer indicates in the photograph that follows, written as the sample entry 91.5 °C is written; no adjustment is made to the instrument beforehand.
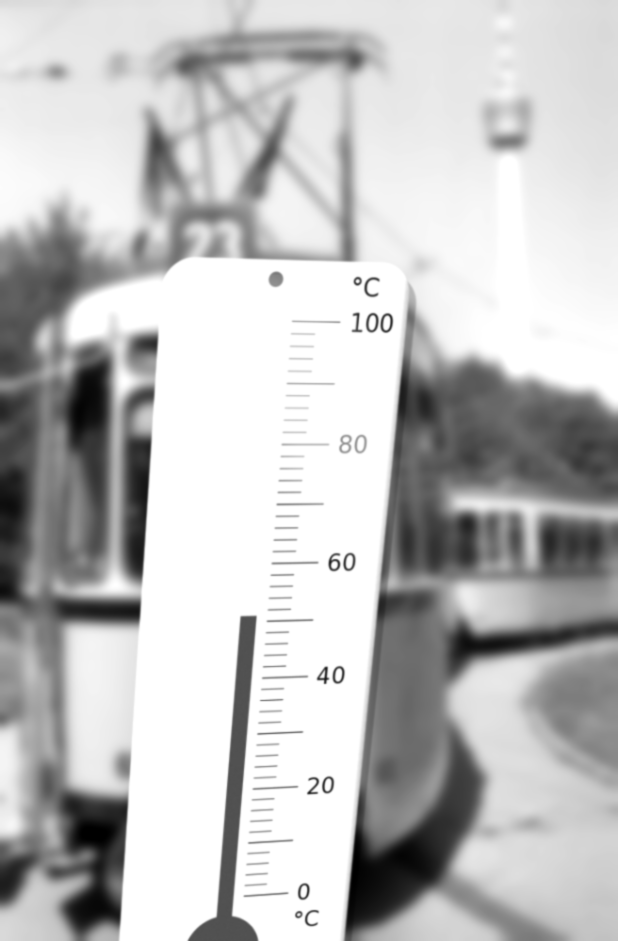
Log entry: 51 °C
